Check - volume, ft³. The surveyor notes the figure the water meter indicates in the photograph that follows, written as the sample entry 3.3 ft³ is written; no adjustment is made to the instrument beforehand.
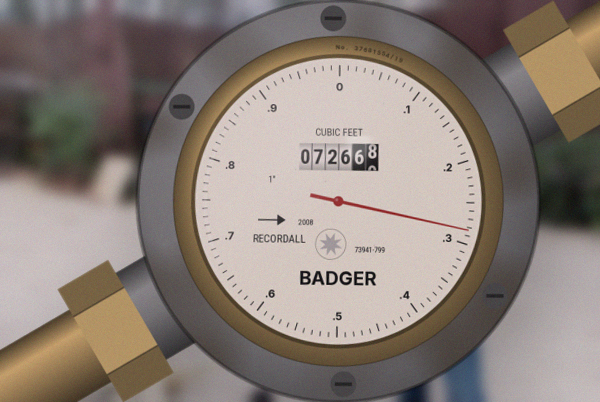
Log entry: 72668.28 ft³
